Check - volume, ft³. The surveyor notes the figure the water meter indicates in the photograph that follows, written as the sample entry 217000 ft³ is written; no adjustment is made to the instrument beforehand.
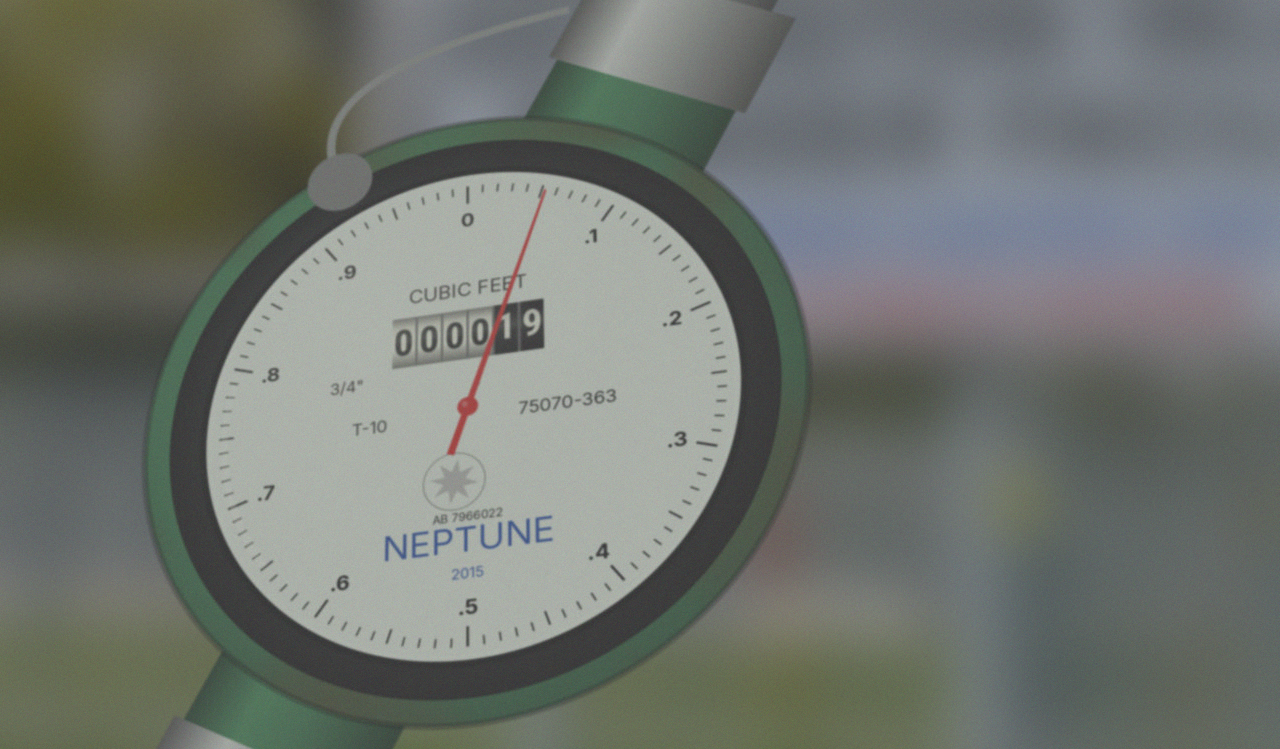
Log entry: 19.05 ft³
